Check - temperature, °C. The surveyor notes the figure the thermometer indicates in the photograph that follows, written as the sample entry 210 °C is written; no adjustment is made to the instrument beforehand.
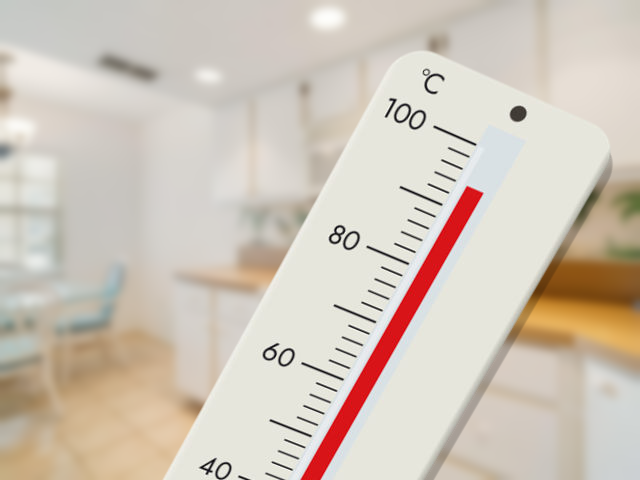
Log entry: 94 °C
